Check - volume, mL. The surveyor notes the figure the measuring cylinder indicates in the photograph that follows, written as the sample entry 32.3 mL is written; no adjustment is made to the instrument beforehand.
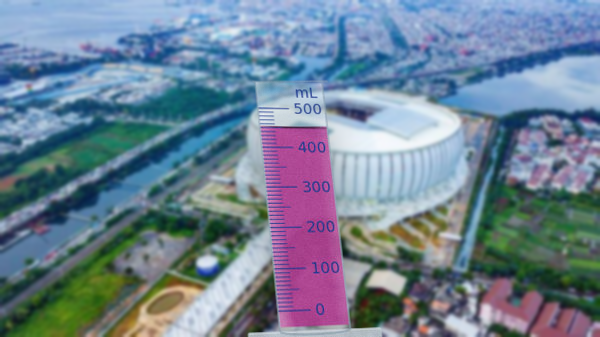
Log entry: 450 mL
